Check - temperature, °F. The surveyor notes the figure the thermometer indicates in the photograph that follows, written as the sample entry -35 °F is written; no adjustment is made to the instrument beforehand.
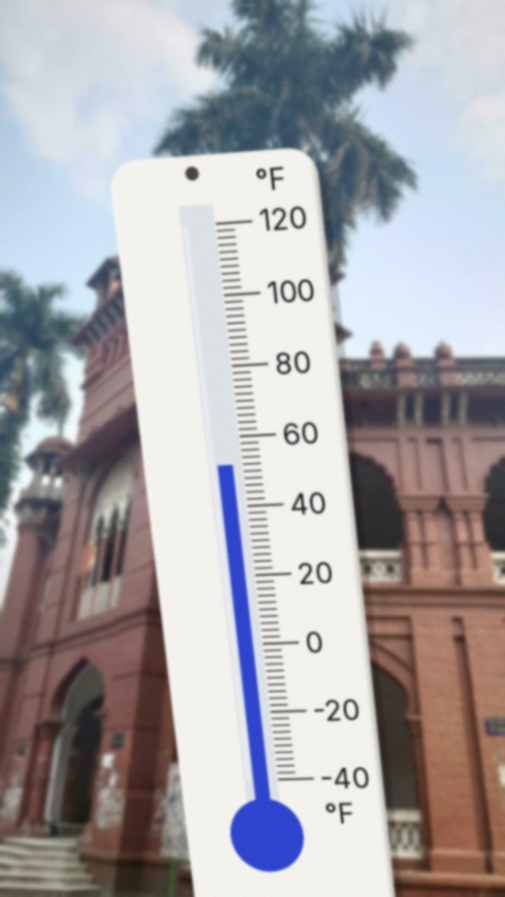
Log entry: 52 °F
